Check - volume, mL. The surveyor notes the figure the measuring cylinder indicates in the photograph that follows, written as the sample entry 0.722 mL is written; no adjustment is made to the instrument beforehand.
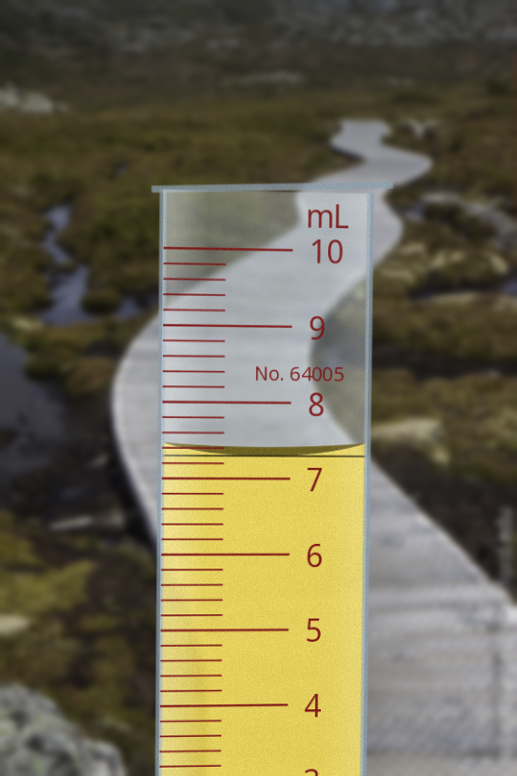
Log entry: 7.3 mL
